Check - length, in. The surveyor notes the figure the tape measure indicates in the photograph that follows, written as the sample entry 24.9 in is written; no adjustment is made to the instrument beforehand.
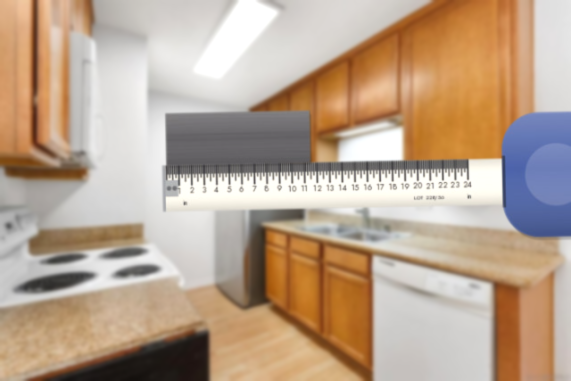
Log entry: 11.5 in
